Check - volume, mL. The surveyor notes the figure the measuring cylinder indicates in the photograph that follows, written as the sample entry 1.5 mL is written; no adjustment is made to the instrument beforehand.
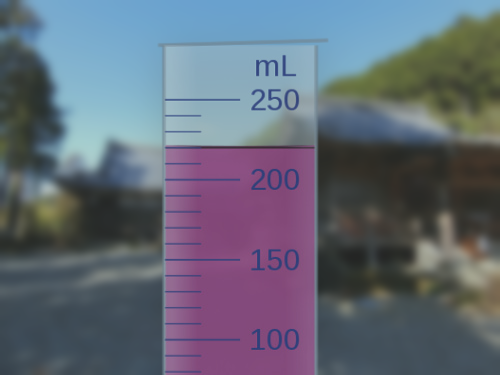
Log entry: 220 mL
